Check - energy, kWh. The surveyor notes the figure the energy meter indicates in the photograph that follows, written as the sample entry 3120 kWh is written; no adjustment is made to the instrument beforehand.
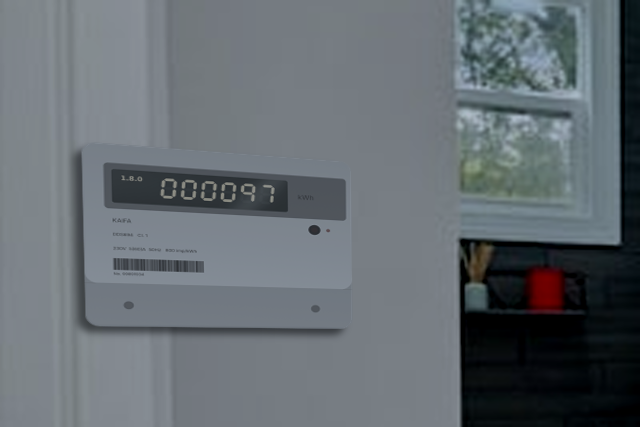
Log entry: 97 kWh
